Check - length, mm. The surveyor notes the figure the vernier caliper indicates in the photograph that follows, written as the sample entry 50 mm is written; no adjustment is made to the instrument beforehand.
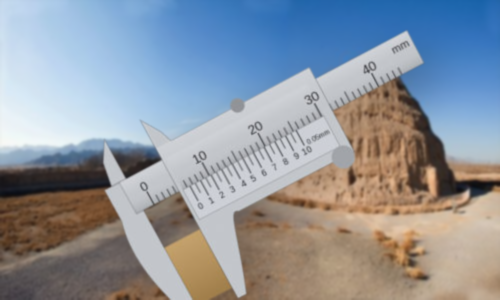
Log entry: 6.5 mm
